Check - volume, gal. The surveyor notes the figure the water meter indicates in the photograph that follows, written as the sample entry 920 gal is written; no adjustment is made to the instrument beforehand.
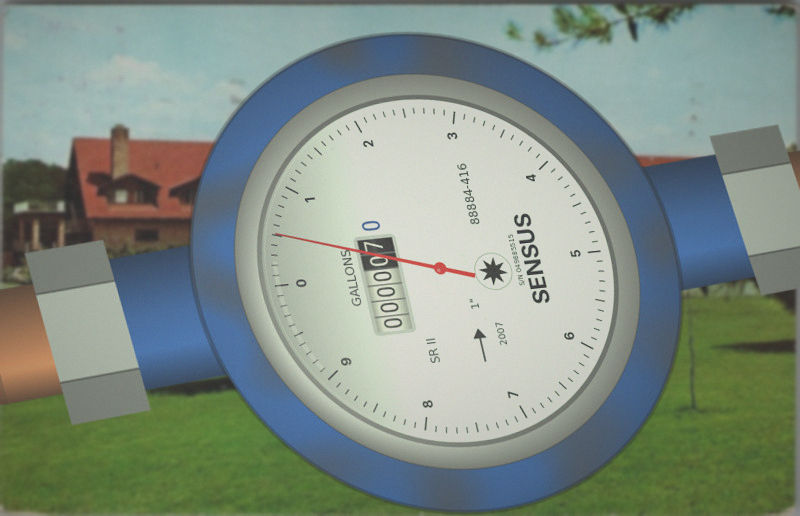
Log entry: 70.5 gal
